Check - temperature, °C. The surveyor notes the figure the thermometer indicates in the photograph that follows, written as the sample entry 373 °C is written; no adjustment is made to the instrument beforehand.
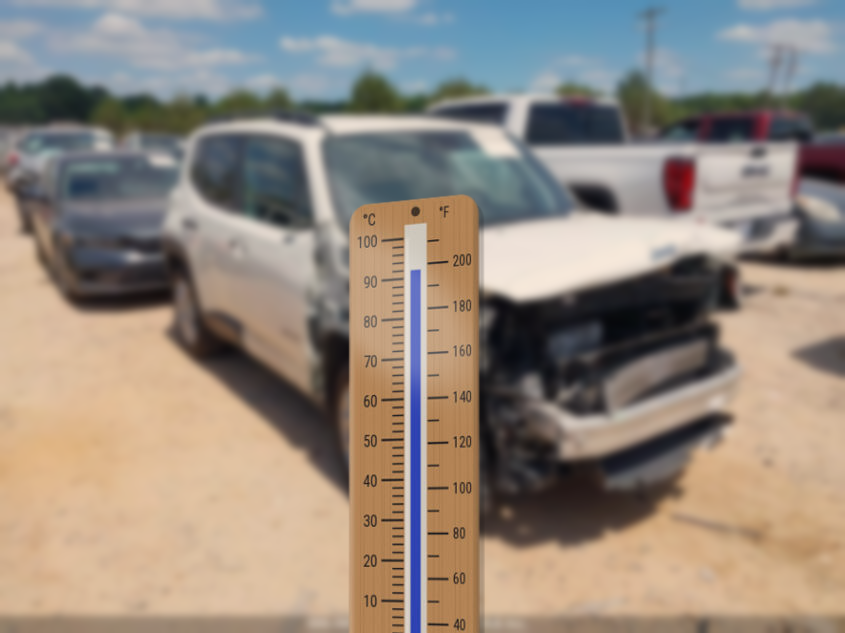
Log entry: 92 °C
